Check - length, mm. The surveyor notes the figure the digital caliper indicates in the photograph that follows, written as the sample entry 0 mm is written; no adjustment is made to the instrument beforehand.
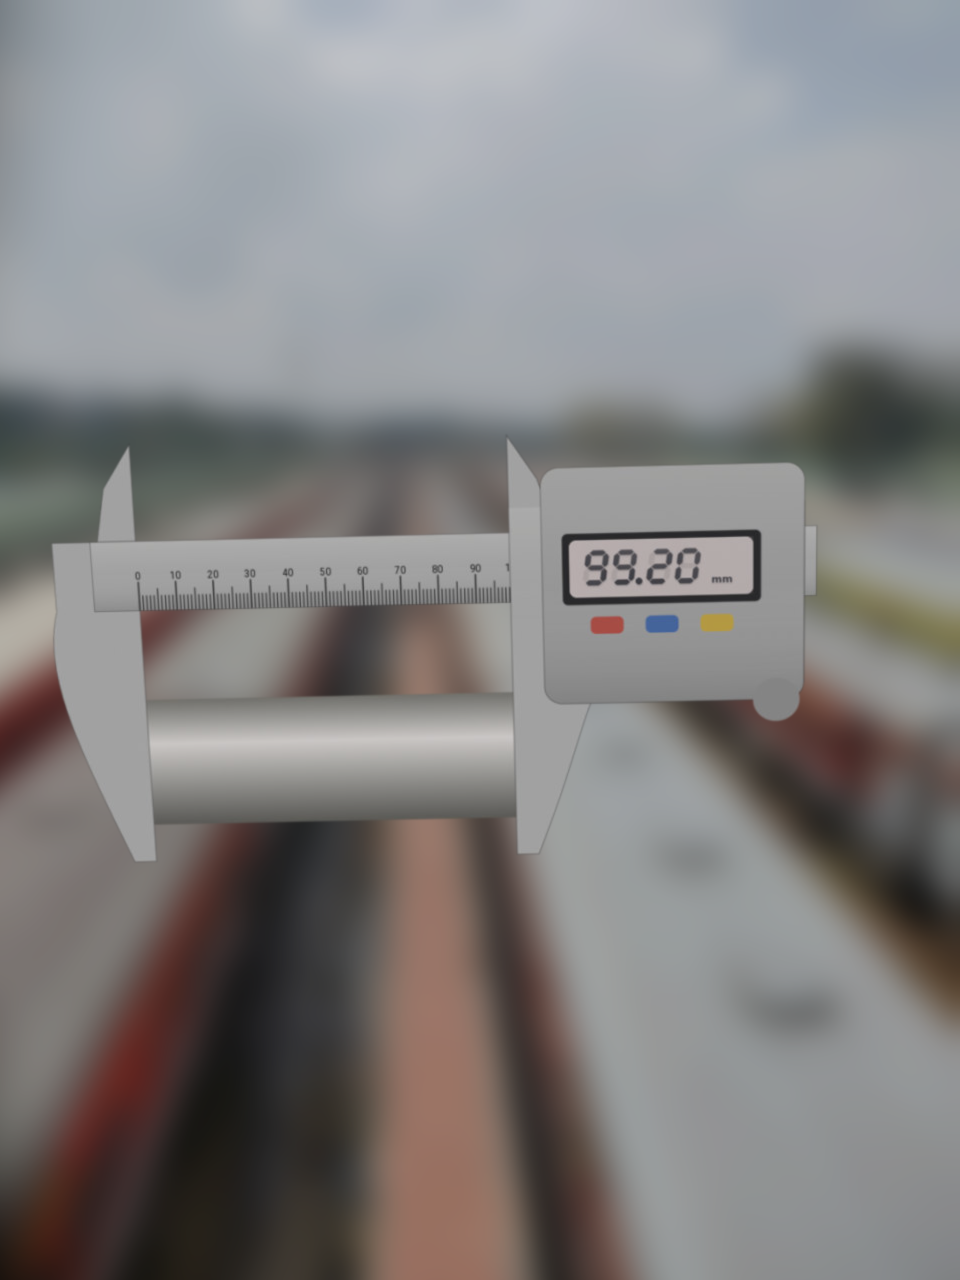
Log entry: 99.20 mm
